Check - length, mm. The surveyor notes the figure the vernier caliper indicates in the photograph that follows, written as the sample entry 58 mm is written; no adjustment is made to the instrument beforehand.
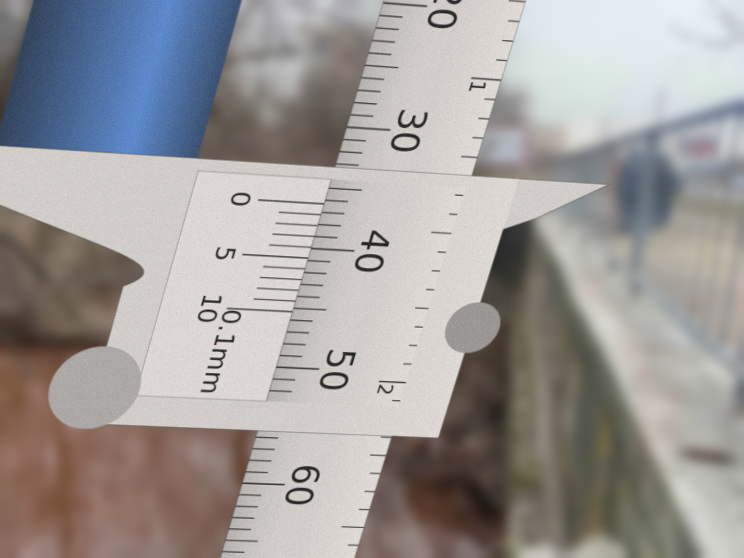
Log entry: 36.3 mm
